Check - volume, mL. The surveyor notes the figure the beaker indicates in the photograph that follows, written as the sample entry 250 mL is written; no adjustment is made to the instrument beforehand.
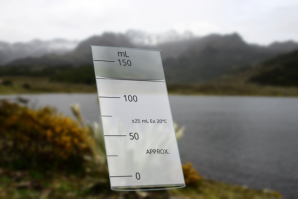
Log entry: 125 mL
